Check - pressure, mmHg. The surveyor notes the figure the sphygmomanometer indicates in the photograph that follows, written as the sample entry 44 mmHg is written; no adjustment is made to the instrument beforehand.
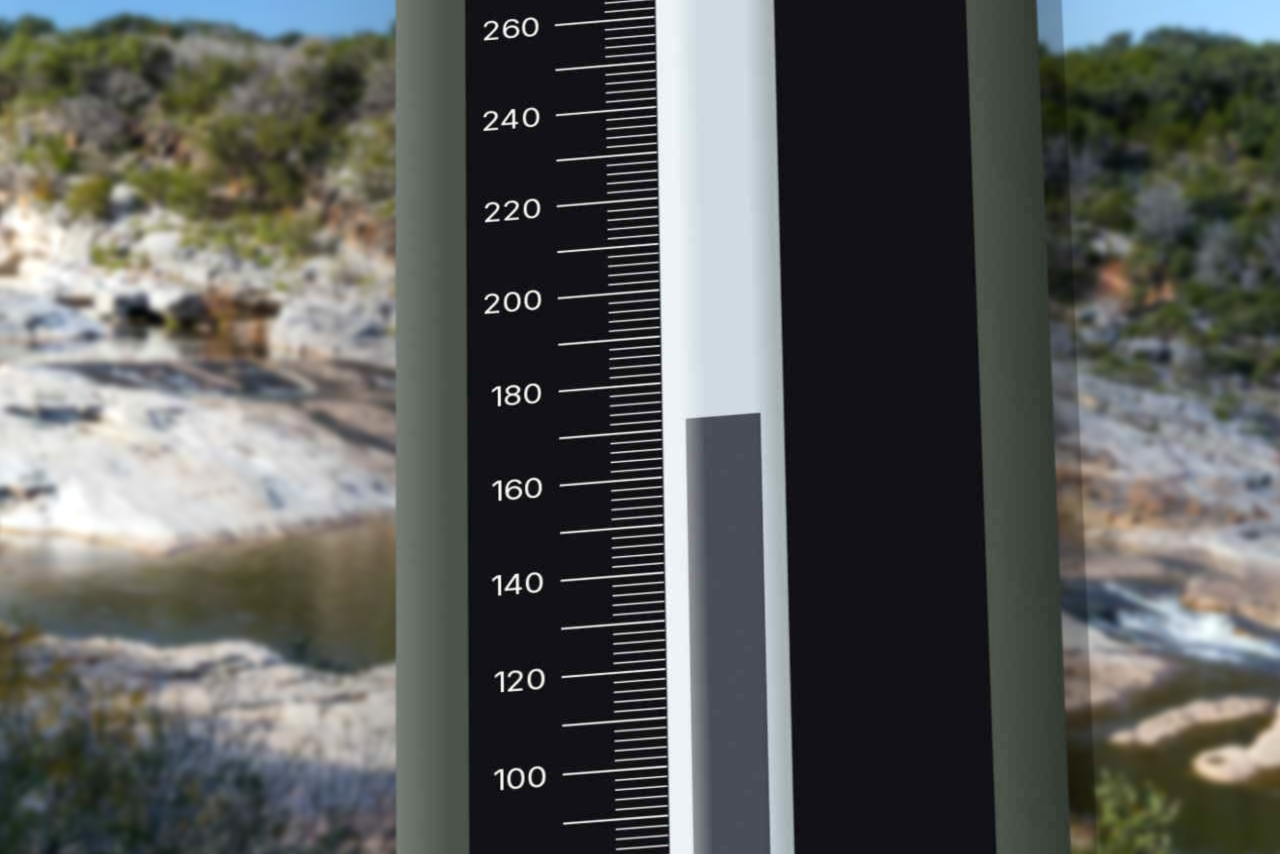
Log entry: 172 mmHg
